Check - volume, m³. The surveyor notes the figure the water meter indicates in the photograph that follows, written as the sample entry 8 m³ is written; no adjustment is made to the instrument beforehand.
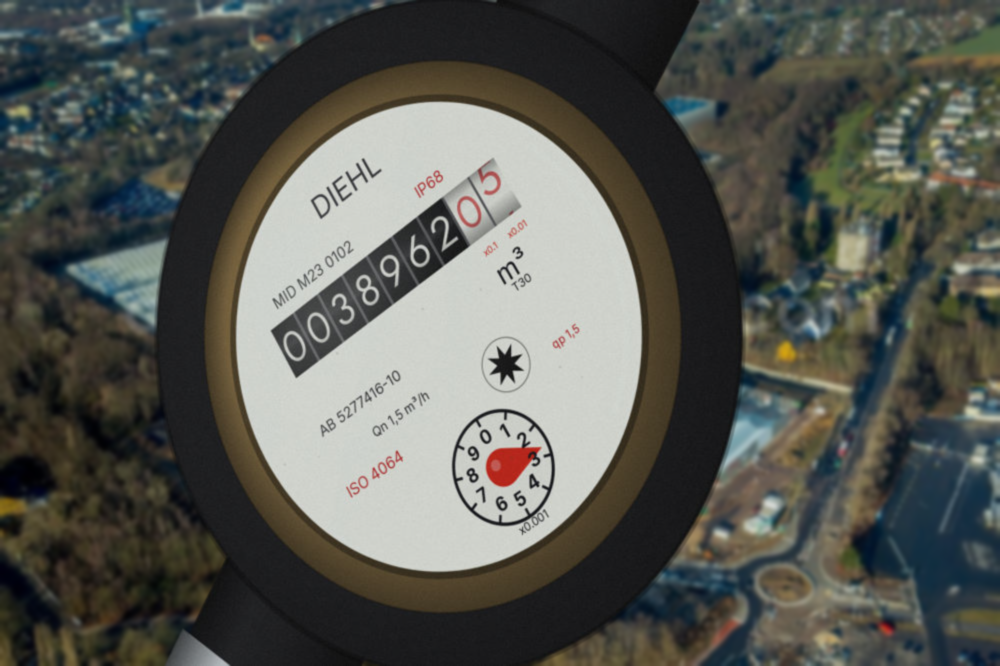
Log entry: 38962.052 m³
